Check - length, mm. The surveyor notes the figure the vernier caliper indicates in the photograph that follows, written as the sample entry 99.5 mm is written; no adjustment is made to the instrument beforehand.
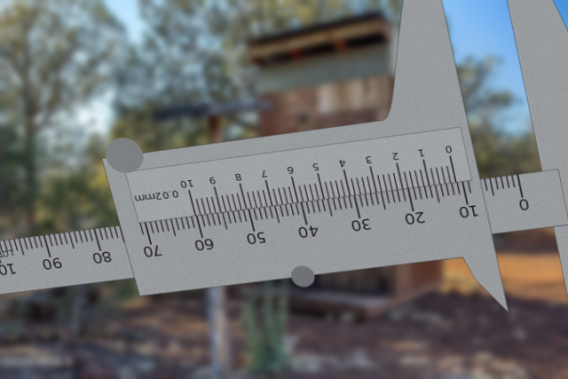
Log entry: 11.2 mm
